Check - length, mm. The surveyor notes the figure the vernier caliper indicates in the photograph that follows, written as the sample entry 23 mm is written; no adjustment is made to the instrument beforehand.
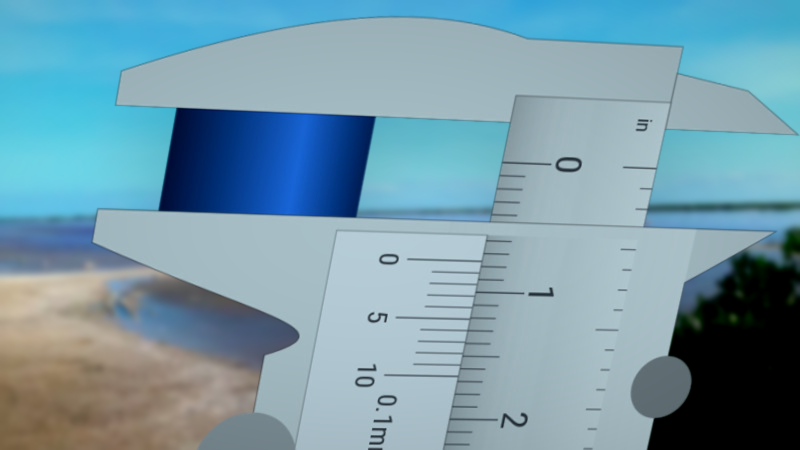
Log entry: 7.6 mm
